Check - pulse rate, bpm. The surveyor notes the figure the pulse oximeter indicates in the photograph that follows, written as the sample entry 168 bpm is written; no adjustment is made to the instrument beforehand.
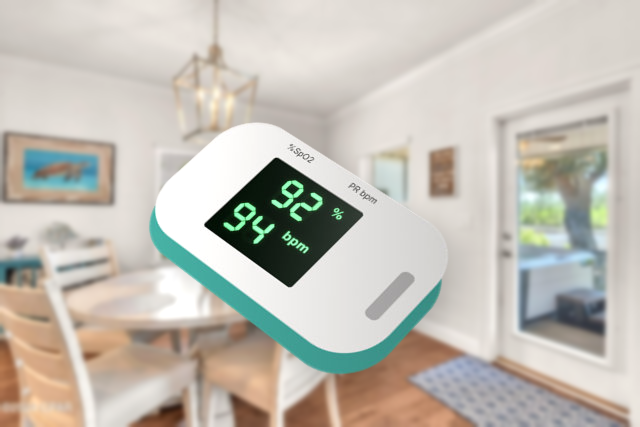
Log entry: 94 bpm
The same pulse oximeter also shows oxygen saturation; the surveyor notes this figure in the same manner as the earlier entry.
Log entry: 92 %
